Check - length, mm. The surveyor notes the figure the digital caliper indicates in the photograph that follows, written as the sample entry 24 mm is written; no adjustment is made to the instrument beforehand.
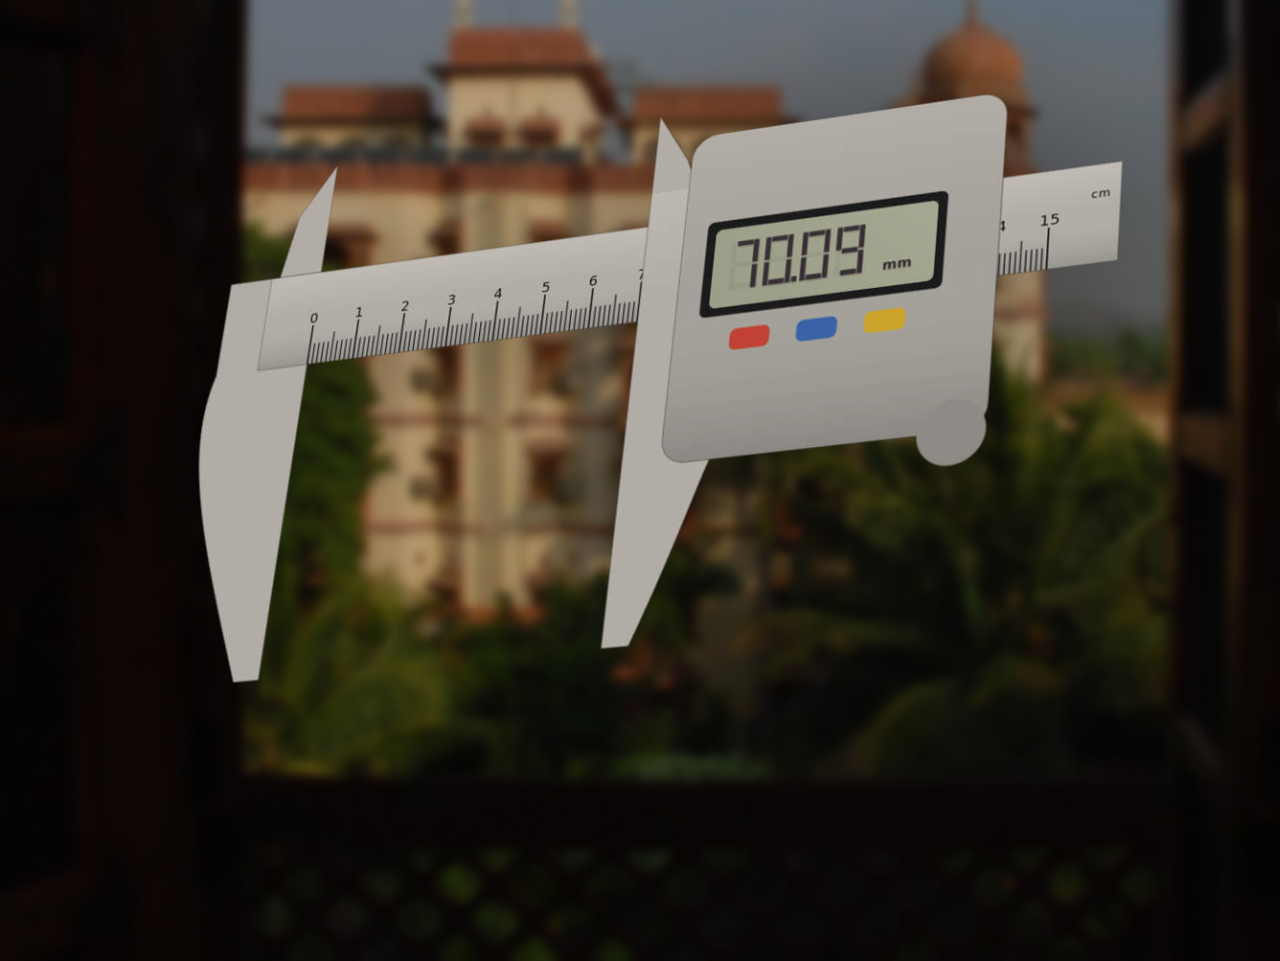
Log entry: 70.09 mm
